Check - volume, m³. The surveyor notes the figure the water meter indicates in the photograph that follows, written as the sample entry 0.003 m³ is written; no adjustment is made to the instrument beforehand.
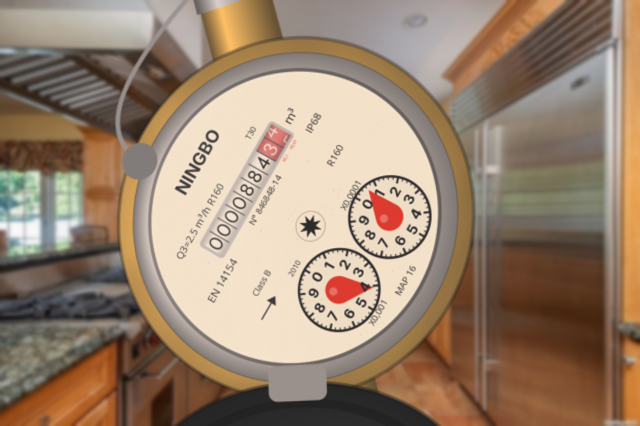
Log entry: 884.3440 m³
